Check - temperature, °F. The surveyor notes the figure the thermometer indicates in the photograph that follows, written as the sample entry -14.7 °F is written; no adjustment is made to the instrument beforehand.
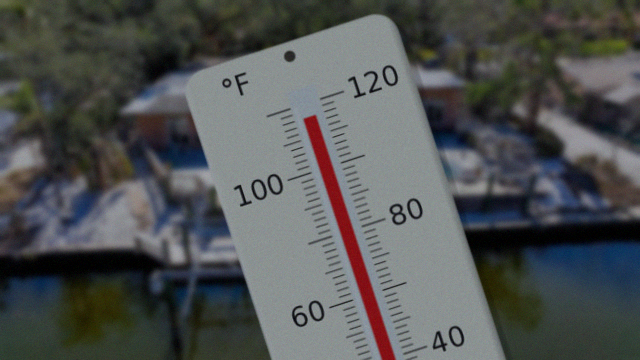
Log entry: 116 °F
